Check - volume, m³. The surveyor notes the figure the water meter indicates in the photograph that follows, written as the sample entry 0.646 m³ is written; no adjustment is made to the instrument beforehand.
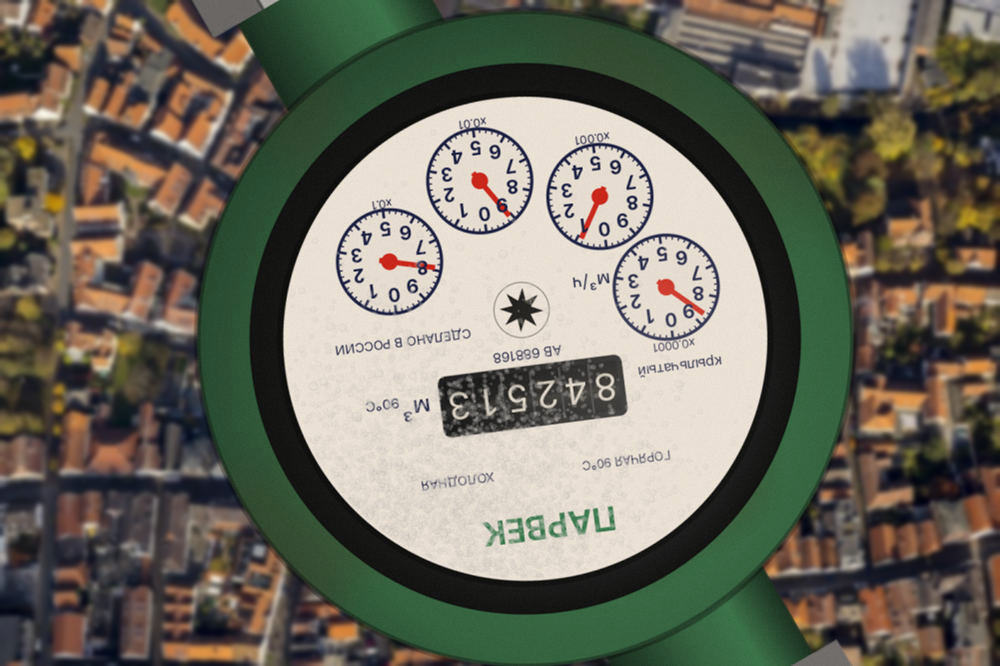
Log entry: 842513.7908 m³
